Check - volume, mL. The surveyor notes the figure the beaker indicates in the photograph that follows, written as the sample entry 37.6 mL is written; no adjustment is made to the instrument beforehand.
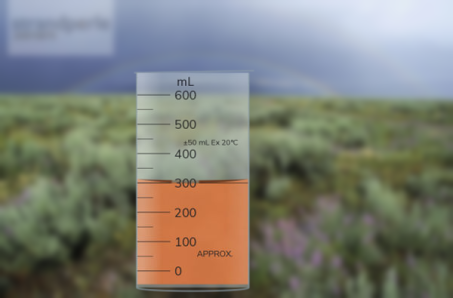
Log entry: 300 mL
